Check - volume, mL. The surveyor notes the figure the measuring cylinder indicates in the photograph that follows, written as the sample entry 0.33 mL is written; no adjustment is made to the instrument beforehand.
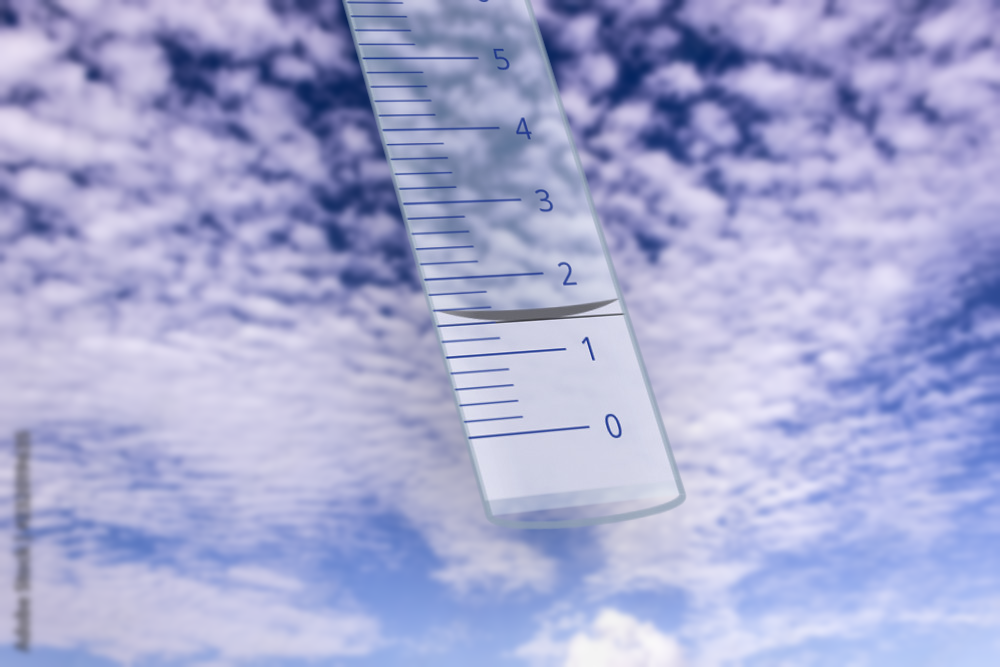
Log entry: 1.4 mL
